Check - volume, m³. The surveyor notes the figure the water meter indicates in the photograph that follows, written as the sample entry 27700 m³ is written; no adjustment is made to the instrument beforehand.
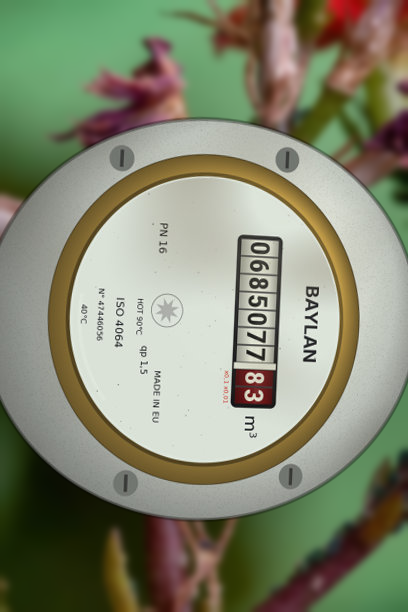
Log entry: 685077.83 m³
